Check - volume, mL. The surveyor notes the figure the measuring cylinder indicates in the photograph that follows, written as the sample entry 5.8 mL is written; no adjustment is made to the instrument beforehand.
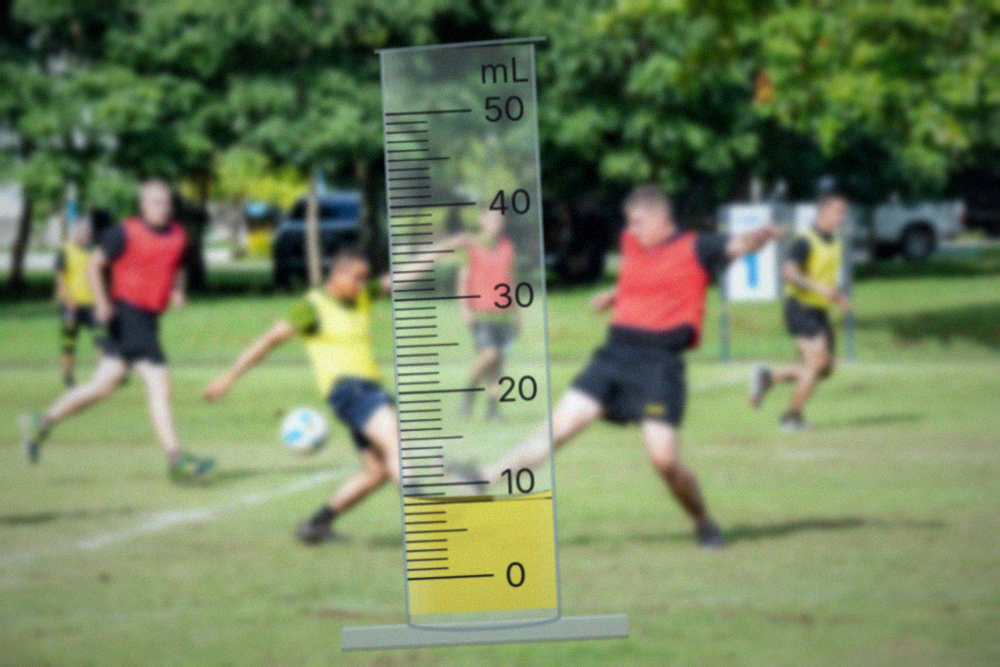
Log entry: 8 mL
